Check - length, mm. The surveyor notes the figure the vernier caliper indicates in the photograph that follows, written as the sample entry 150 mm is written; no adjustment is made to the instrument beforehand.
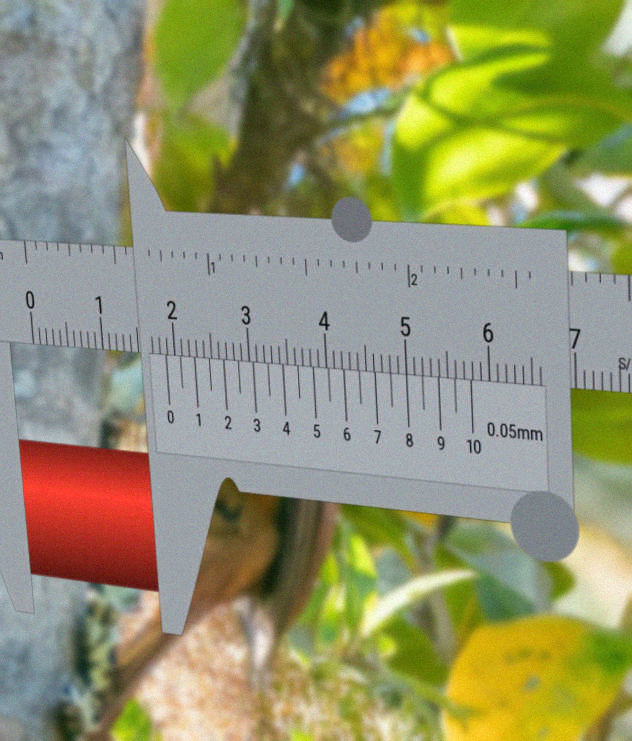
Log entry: 18.8 mm
